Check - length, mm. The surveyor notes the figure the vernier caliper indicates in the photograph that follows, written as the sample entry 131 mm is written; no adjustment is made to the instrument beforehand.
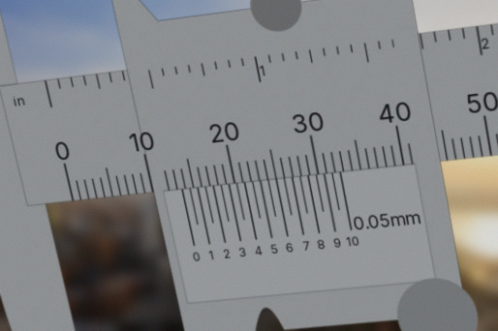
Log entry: 13.6 mm
